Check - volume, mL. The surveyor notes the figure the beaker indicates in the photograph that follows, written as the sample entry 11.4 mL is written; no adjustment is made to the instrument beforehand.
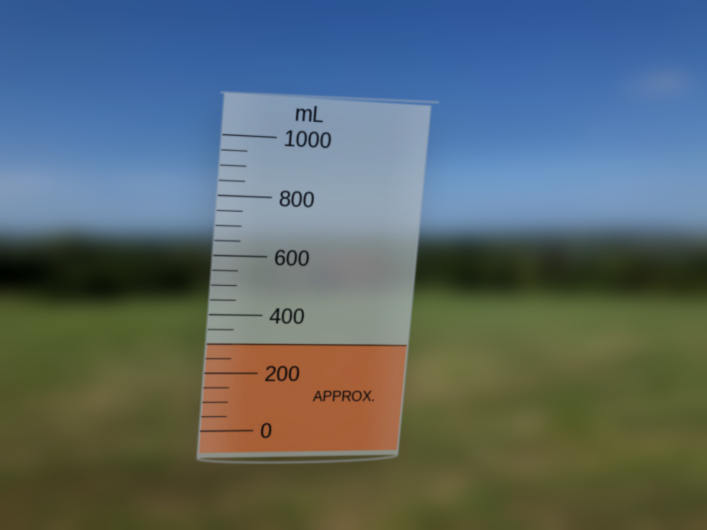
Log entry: 300 mL
